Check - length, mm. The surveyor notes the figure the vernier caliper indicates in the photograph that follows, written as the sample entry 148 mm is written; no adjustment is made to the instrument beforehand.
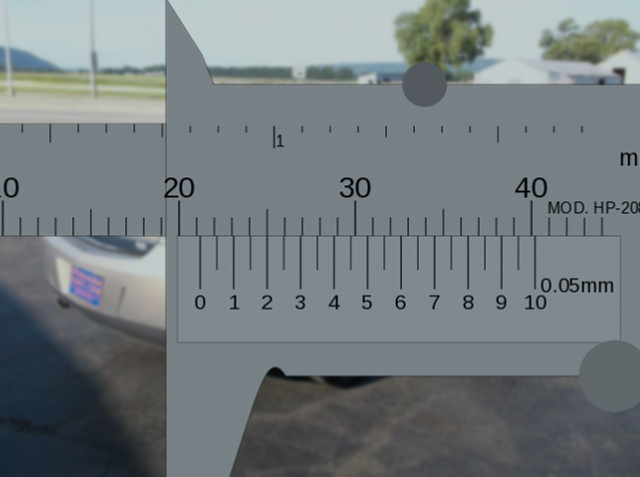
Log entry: 21.2 mm
